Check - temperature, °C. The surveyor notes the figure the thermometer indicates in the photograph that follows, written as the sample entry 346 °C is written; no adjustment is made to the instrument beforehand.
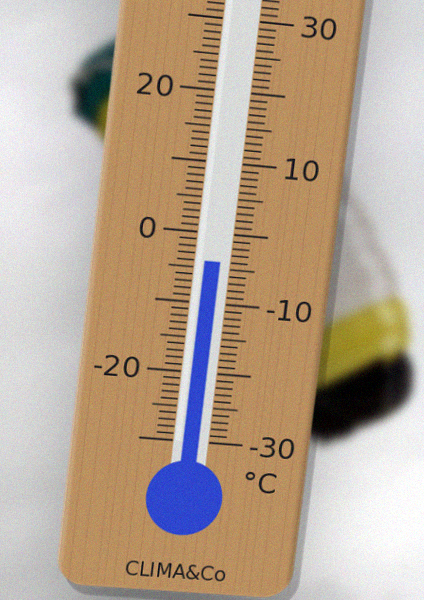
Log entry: -4 °C
